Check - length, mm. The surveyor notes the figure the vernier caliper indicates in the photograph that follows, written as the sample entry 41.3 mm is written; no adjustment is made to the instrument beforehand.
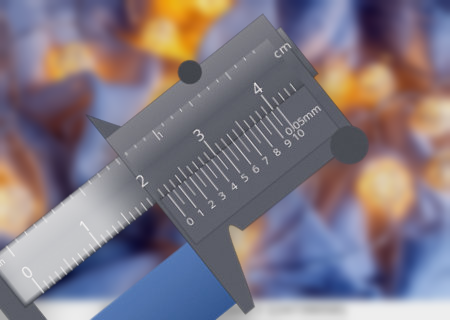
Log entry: 21.6 mm
